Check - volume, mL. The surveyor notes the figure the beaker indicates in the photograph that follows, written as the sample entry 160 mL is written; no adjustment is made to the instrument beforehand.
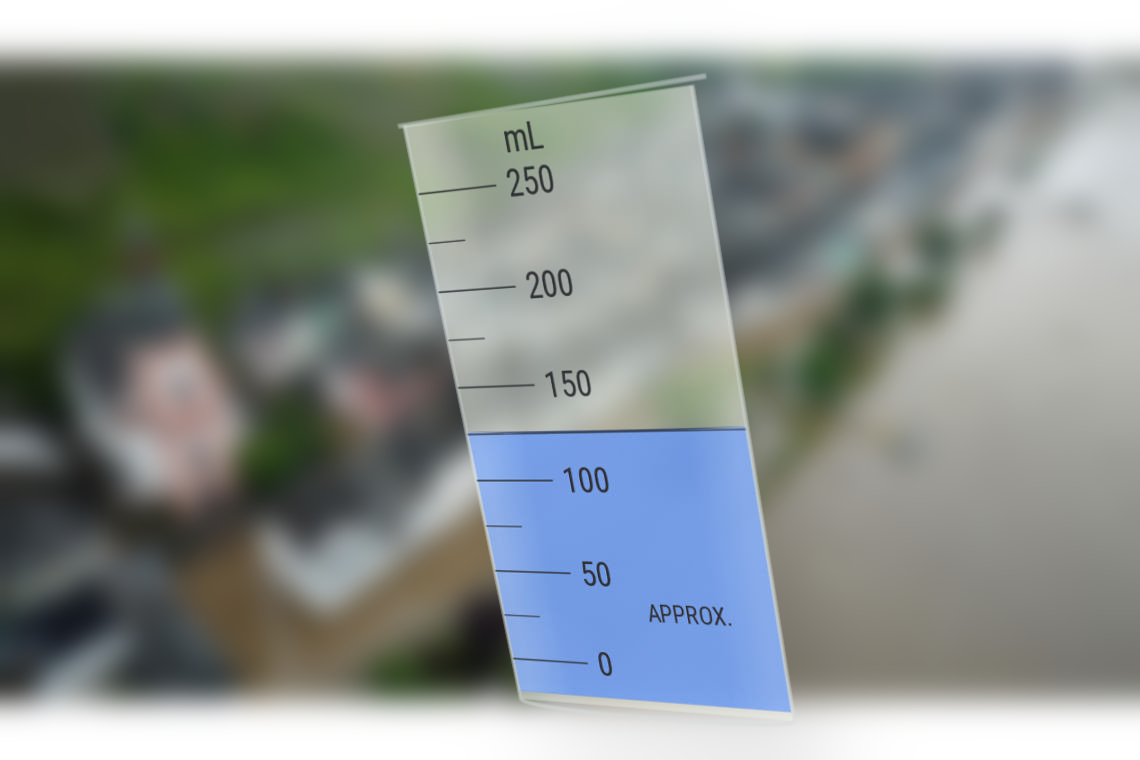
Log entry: 125 mL
